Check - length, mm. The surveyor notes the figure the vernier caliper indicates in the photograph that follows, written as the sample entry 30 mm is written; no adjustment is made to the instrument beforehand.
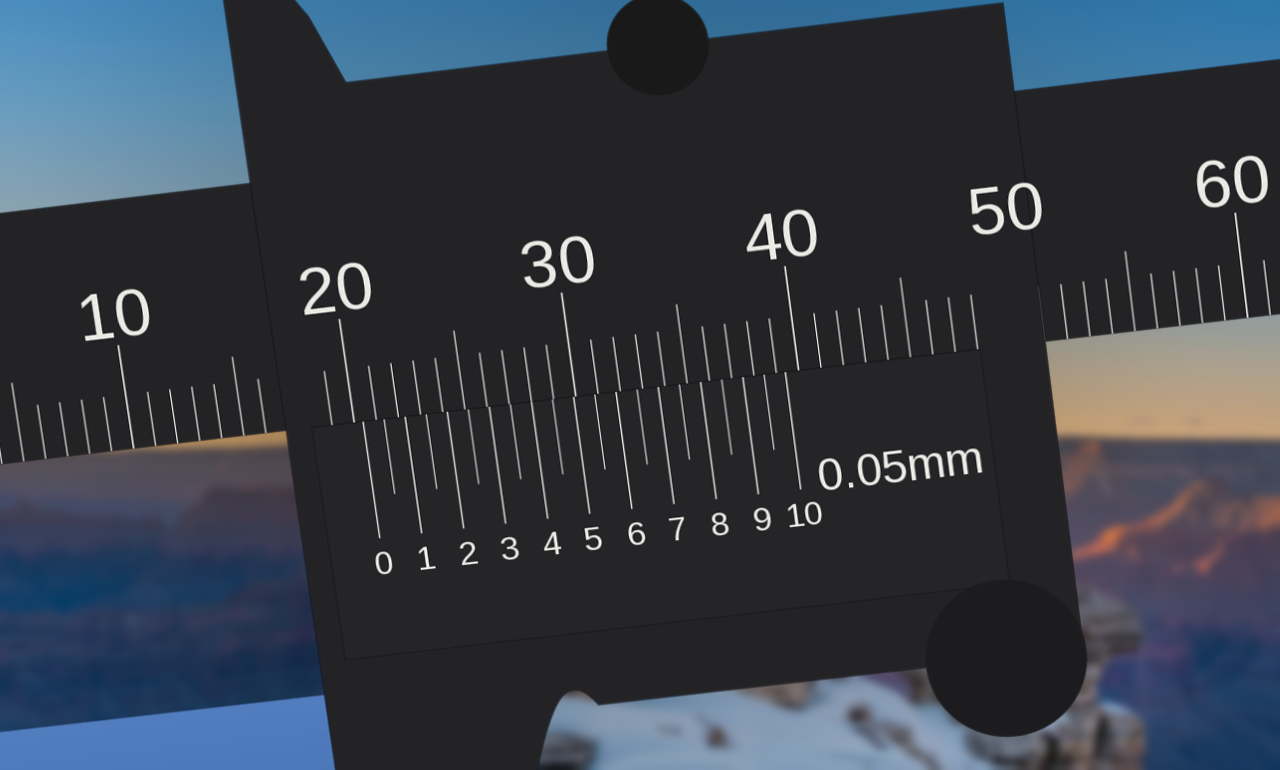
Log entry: 20.4 mm
